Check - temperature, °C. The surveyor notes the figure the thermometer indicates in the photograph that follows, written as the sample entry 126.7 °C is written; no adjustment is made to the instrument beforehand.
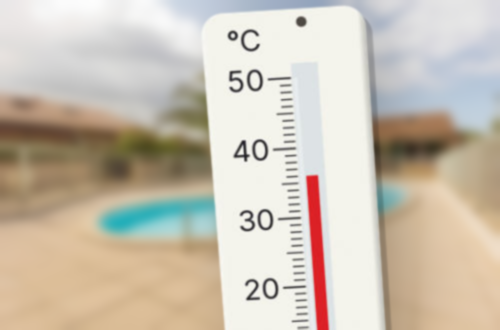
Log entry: 36 °C
